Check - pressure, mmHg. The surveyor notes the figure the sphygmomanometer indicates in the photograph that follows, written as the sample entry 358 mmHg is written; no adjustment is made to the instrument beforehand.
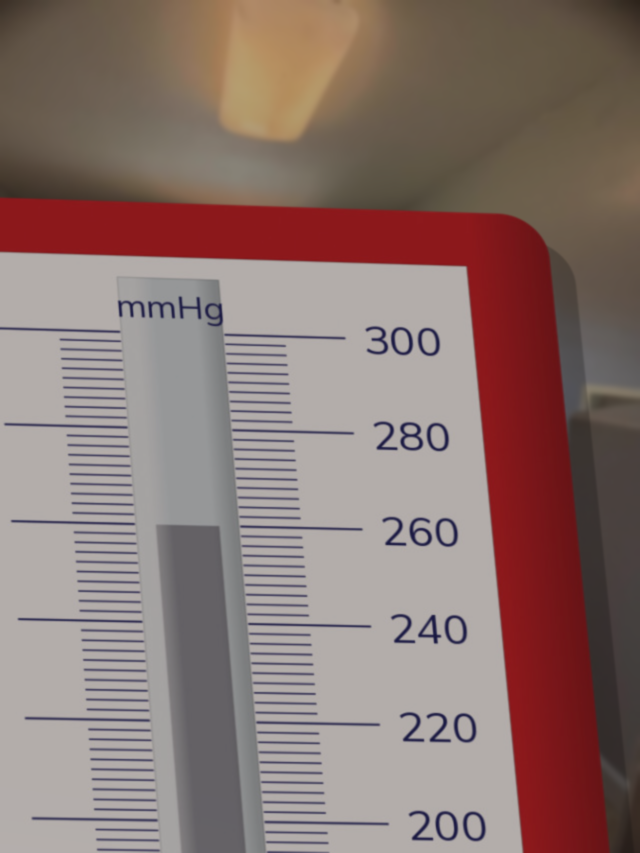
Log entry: 260 mmHg
